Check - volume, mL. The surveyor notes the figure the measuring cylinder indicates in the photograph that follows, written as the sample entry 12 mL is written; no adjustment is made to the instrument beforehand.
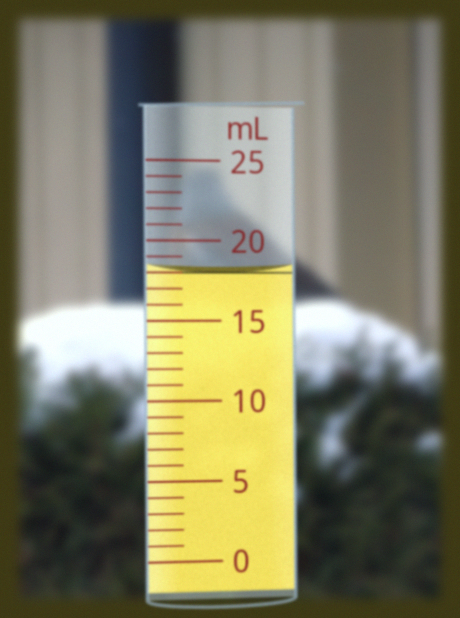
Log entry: 18 mL
